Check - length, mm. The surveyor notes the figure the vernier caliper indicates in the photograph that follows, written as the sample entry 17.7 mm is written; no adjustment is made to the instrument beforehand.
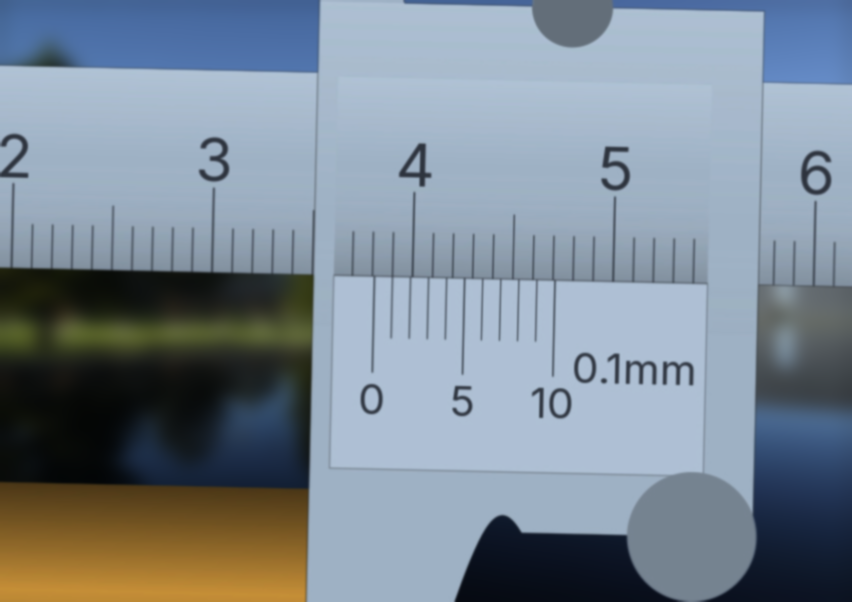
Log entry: 38.1 mm
